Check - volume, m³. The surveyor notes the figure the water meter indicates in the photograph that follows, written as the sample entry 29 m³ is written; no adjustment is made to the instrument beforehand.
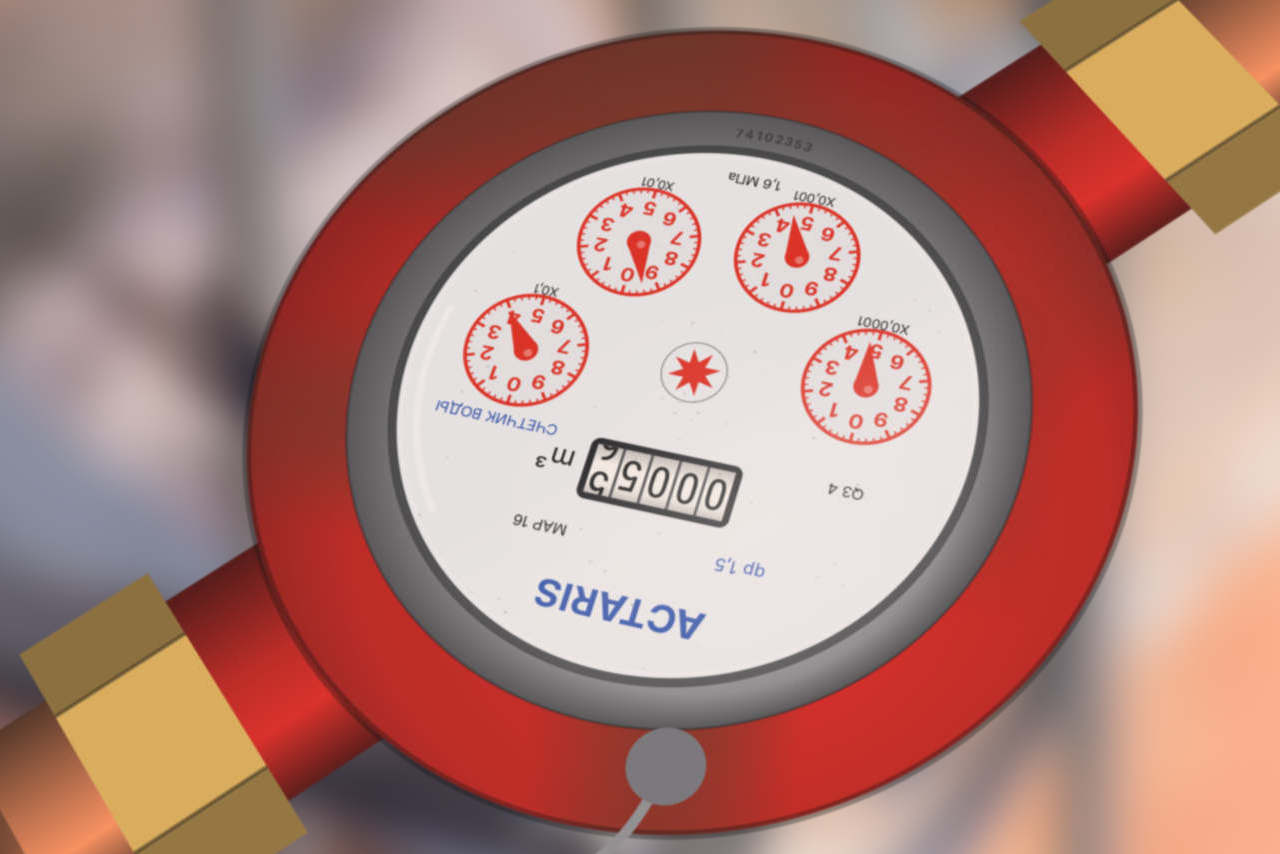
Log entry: 55.3944 m³
